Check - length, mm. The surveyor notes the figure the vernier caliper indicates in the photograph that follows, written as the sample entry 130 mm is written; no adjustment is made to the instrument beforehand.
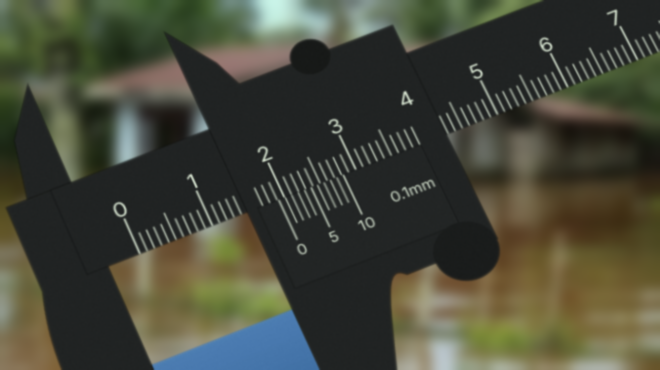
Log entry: 19.2 mm
